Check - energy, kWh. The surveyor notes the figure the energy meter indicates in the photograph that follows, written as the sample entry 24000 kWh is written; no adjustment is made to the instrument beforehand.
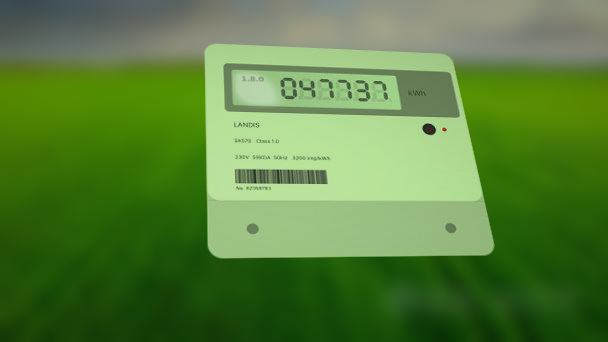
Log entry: 47737 kWh
